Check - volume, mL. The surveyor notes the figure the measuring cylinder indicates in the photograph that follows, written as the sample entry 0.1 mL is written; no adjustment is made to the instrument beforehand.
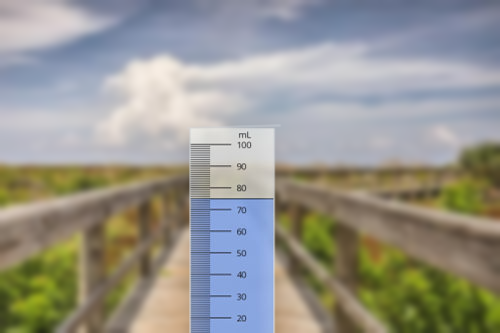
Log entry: 75 mL
